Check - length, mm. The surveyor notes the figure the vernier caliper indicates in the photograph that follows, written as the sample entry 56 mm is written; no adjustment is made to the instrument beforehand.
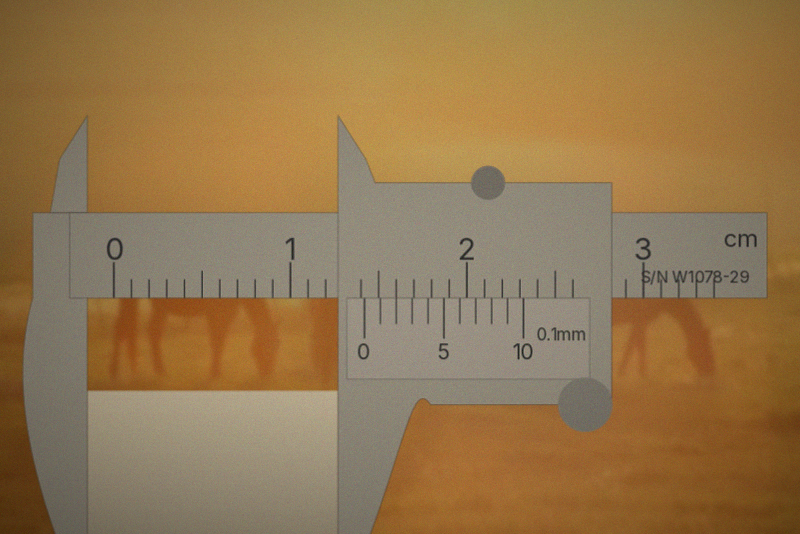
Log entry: 14.2 mm
